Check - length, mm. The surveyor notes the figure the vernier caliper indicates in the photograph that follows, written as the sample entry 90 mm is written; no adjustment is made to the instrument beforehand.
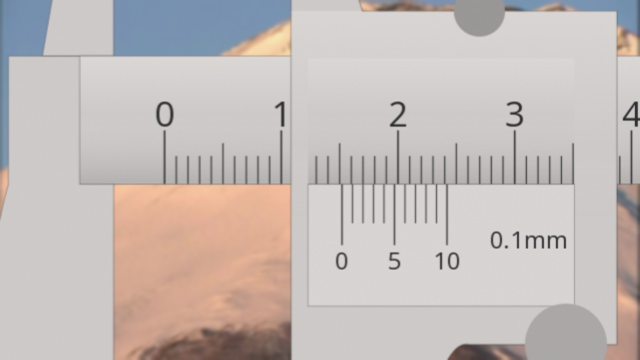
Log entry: 15.2 mm
